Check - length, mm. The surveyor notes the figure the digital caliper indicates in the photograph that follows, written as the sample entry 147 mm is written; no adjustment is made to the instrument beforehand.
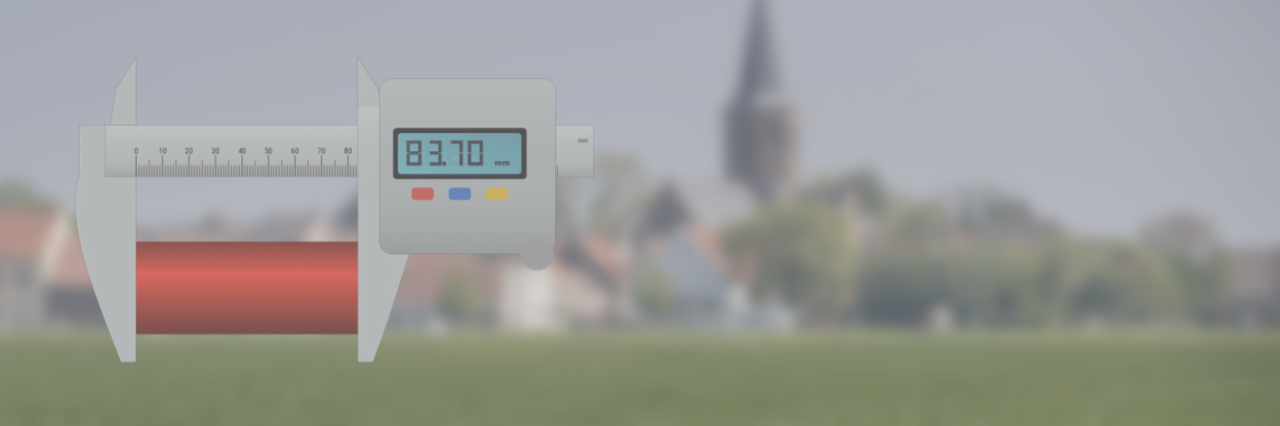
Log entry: 83.70 mm
